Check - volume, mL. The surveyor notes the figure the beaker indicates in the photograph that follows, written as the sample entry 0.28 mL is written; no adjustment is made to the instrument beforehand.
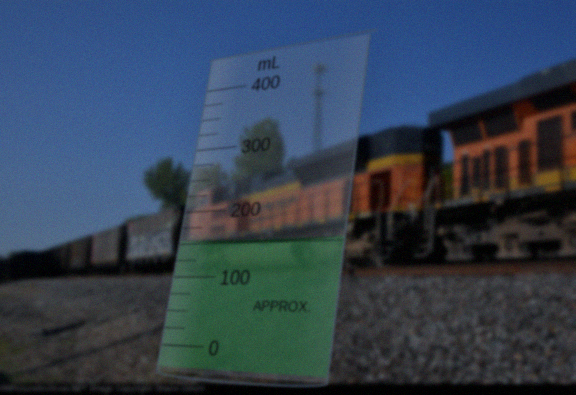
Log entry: 150 mL
